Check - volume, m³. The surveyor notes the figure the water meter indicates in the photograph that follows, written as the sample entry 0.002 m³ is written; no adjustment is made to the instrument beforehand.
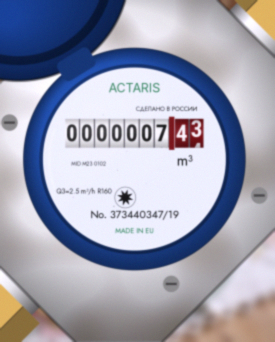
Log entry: 7.43 m³
